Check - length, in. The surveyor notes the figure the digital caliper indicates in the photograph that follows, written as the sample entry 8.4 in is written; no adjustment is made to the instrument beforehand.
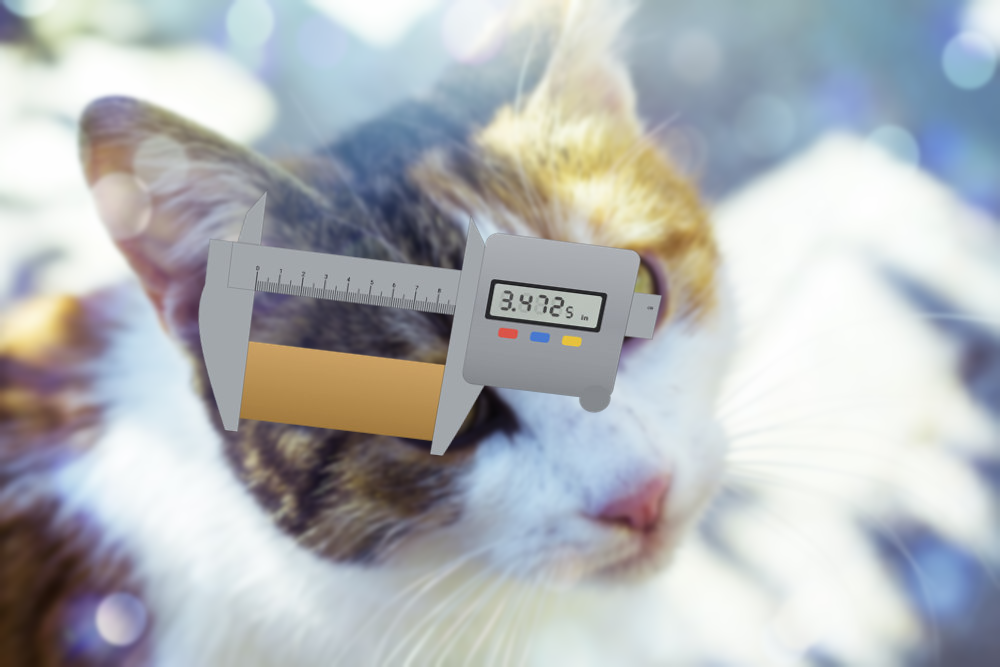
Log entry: 3.4725 in
